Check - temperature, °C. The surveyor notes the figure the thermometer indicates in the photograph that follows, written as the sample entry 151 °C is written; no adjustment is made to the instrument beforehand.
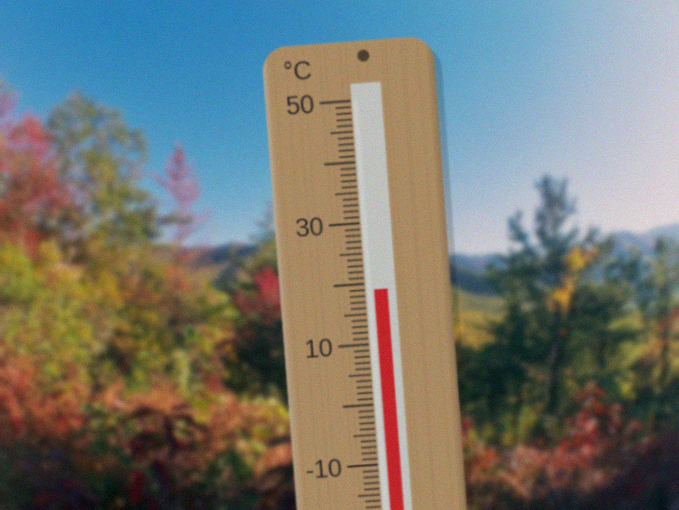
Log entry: 19 °C
